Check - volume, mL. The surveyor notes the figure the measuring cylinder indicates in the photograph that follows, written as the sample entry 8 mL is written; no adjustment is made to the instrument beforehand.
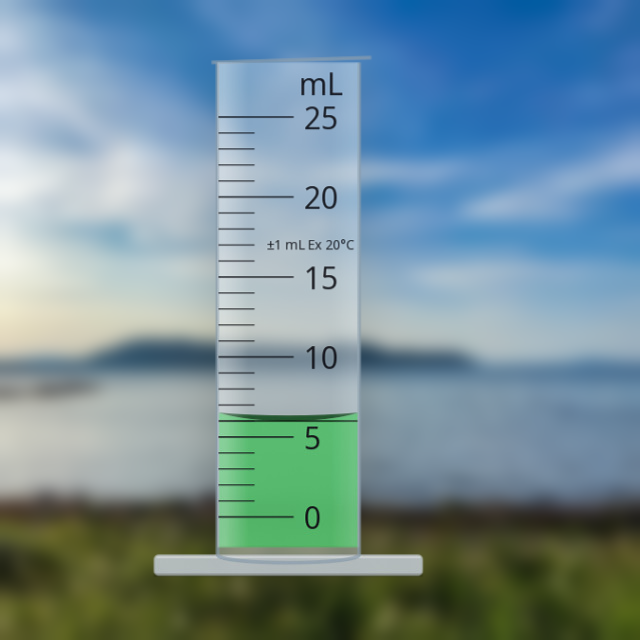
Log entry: 6 mL
